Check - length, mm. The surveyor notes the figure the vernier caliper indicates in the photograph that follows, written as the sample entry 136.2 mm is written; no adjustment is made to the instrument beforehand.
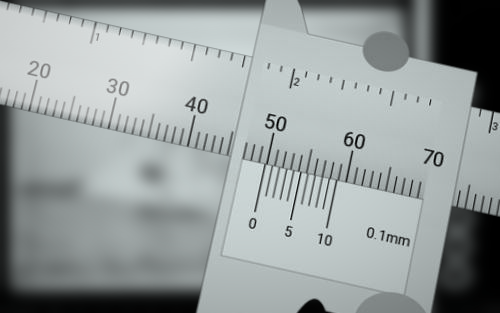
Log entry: 49.8 mm
